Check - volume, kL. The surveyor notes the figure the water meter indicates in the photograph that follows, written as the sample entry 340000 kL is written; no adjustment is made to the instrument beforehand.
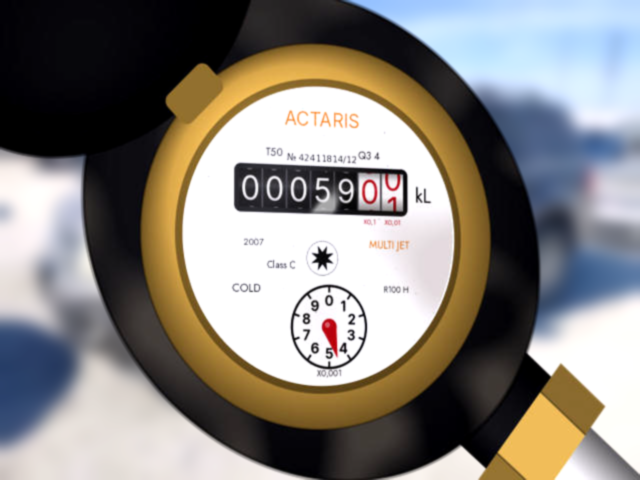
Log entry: 59.004 kL
